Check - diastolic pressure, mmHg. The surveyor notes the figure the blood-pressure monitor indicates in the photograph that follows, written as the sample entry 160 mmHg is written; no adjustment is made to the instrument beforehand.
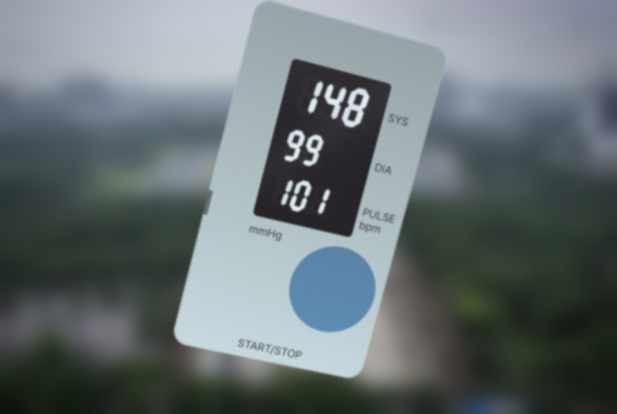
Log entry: 99 mmHg
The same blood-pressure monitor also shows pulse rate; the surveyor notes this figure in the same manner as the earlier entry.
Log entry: 101 bpm
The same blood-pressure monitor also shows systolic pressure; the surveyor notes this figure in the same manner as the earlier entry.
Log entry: 148 mmHg
